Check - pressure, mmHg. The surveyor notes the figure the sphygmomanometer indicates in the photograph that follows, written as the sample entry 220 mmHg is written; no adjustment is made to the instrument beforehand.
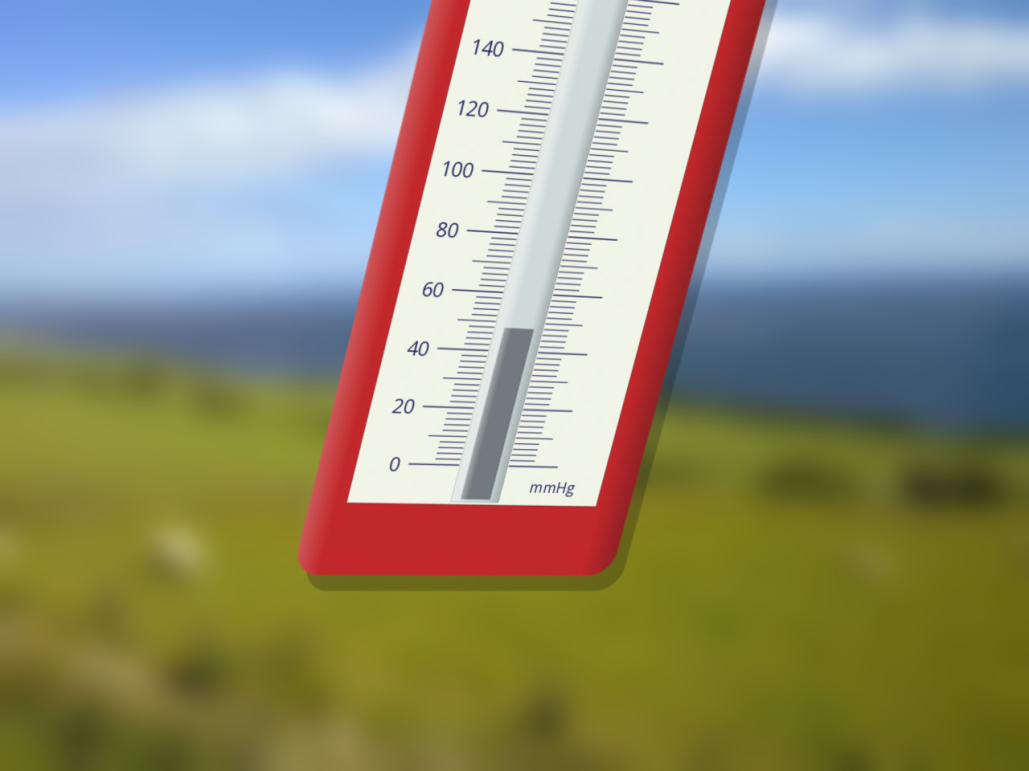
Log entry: 48 mmHg
